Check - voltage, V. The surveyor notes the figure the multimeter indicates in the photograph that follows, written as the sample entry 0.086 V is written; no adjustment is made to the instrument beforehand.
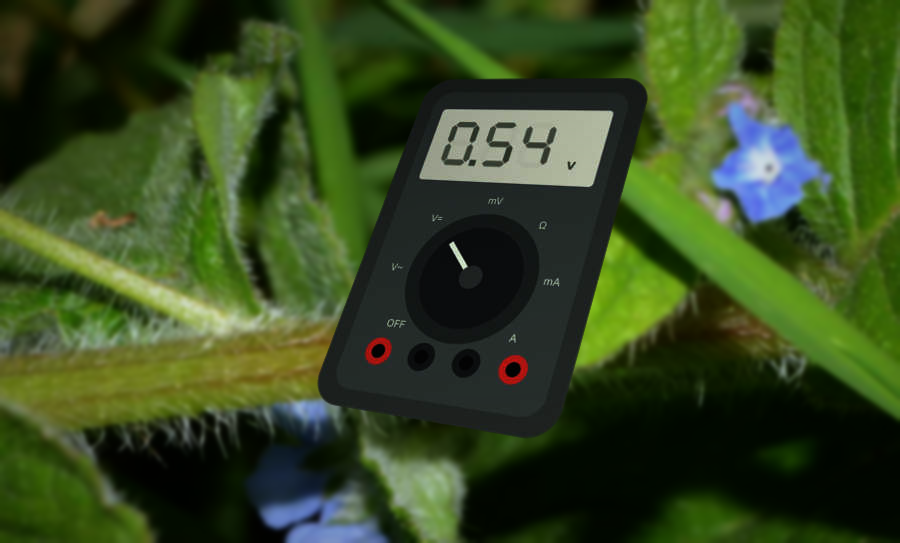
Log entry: 0.54 V
